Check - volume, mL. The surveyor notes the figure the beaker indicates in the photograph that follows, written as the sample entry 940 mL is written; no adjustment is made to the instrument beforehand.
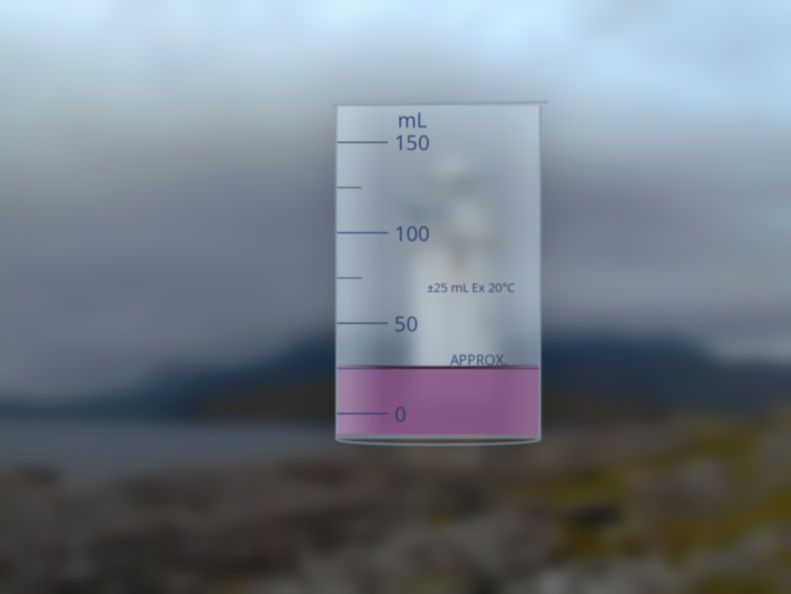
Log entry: 25 mL
